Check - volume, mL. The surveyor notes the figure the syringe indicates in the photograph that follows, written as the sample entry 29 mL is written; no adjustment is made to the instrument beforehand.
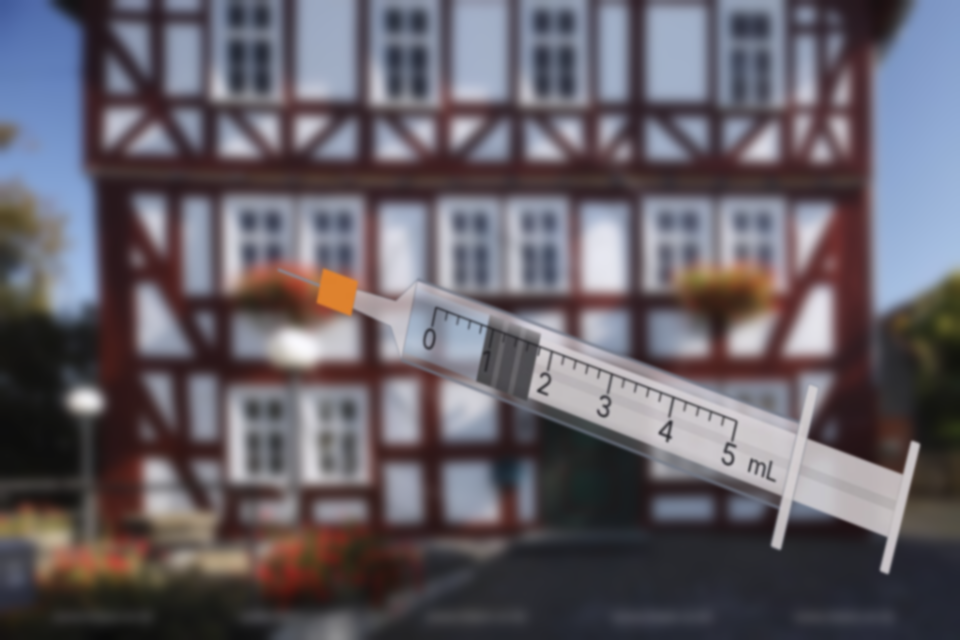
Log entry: 0.9 mL
